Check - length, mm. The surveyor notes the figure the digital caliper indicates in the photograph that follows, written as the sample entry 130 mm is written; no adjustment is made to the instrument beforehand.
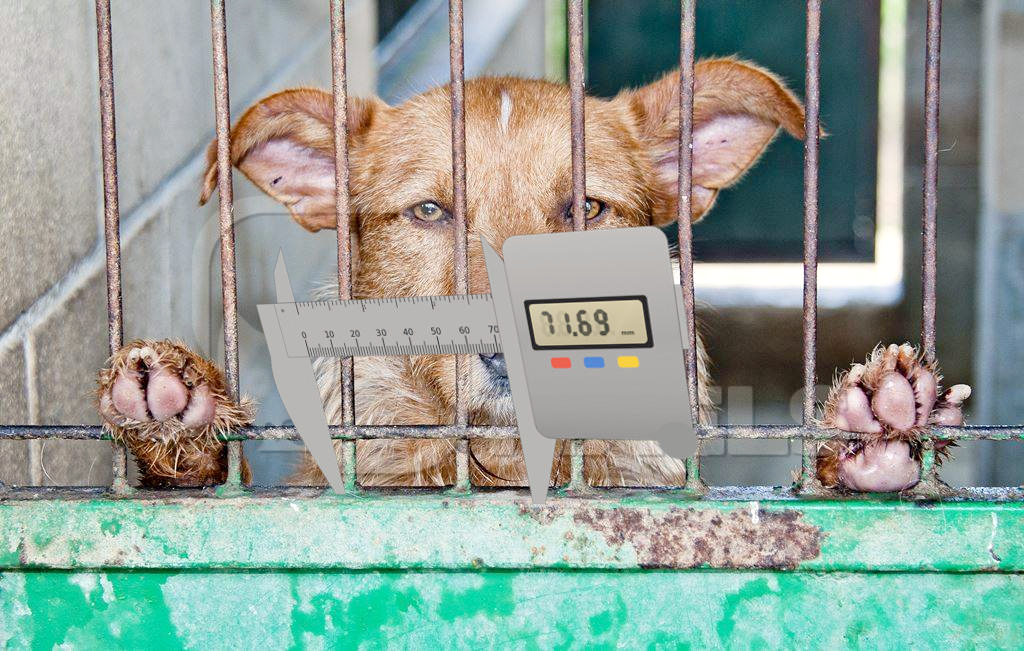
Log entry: 71.69 mm
